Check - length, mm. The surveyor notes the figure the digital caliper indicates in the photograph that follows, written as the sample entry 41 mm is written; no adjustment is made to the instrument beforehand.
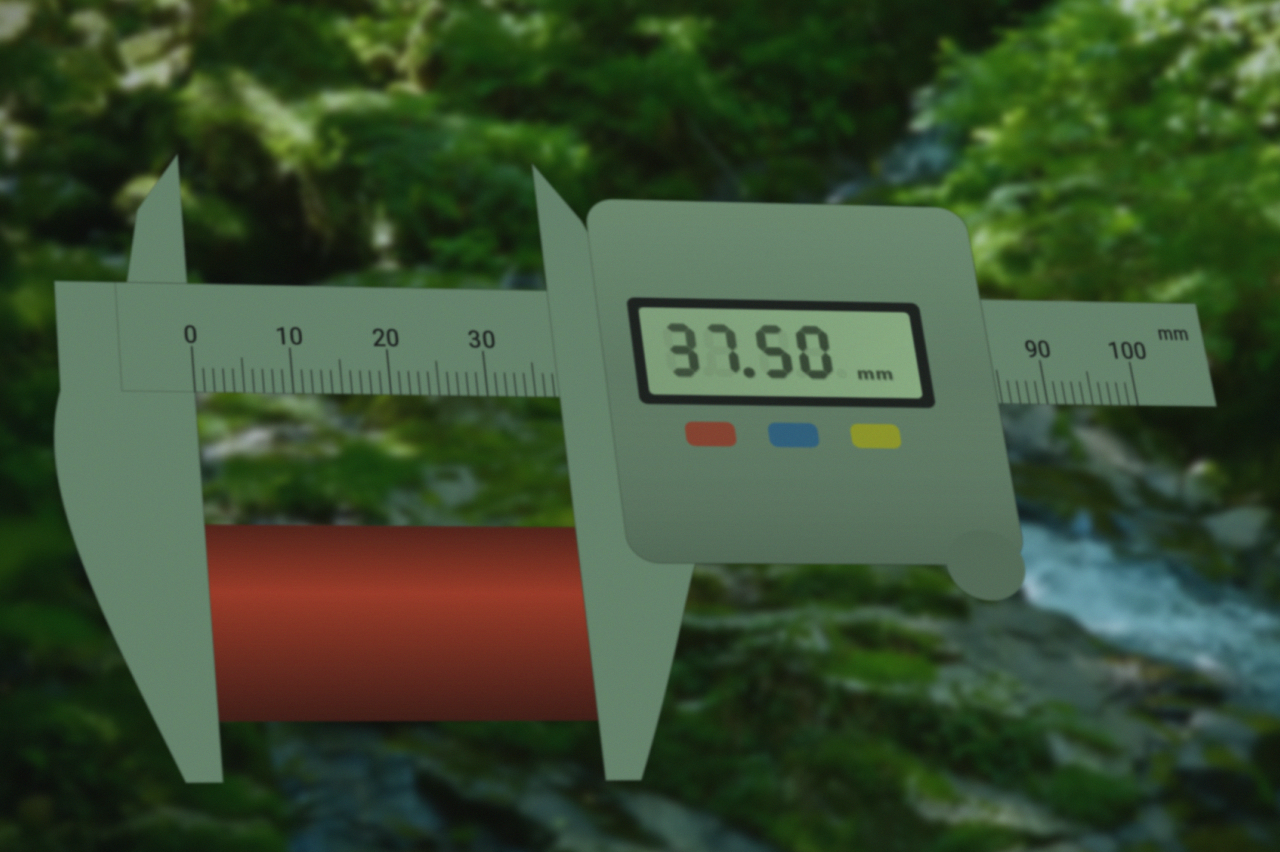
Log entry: 37.50 mm
